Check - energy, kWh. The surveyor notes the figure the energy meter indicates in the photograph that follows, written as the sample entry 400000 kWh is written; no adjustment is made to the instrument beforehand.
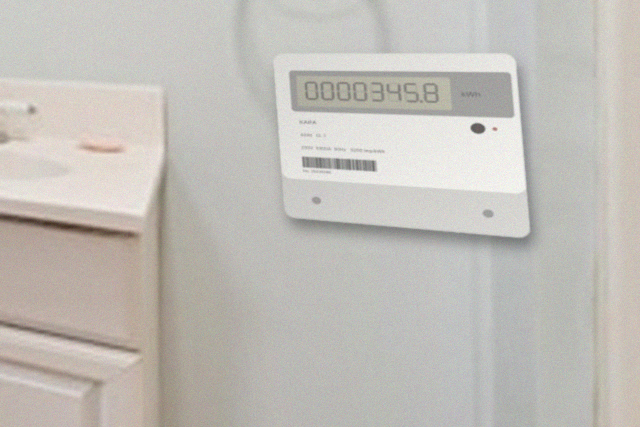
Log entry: 345.8 kWh
